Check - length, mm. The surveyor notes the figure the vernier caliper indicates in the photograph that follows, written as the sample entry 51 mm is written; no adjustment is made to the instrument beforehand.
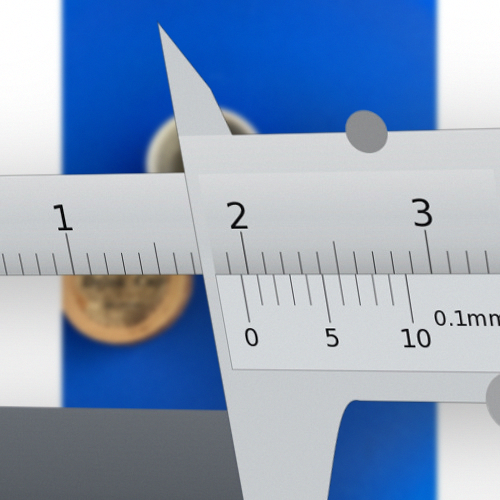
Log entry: 19.6 mm
